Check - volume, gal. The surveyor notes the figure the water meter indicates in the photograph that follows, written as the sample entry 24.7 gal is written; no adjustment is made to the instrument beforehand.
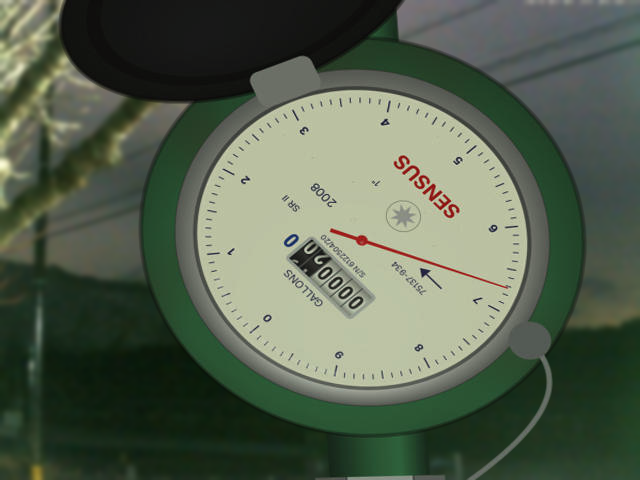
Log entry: 196.7 gal
